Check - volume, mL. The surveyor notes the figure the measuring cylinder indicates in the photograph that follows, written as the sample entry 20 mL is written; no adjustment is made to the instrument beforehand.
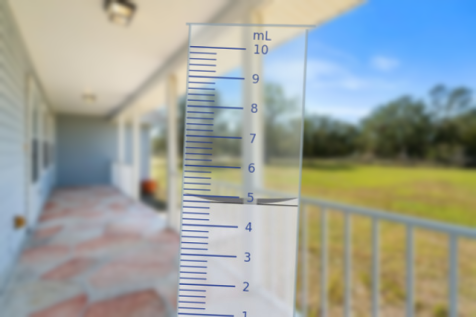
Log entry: 4.8 mL
